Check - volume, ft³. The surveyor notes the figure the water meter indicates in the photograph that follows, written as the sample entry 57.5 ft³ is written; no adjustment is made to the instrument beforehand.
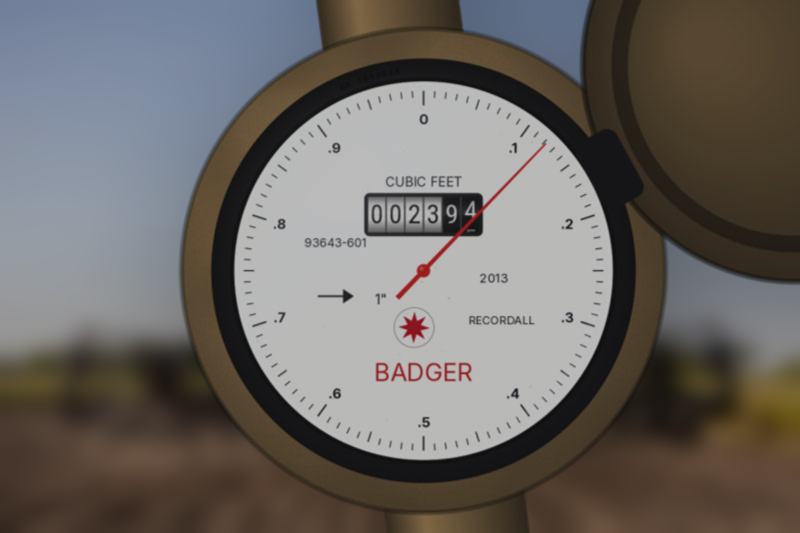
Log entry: 2394.12 ft³
